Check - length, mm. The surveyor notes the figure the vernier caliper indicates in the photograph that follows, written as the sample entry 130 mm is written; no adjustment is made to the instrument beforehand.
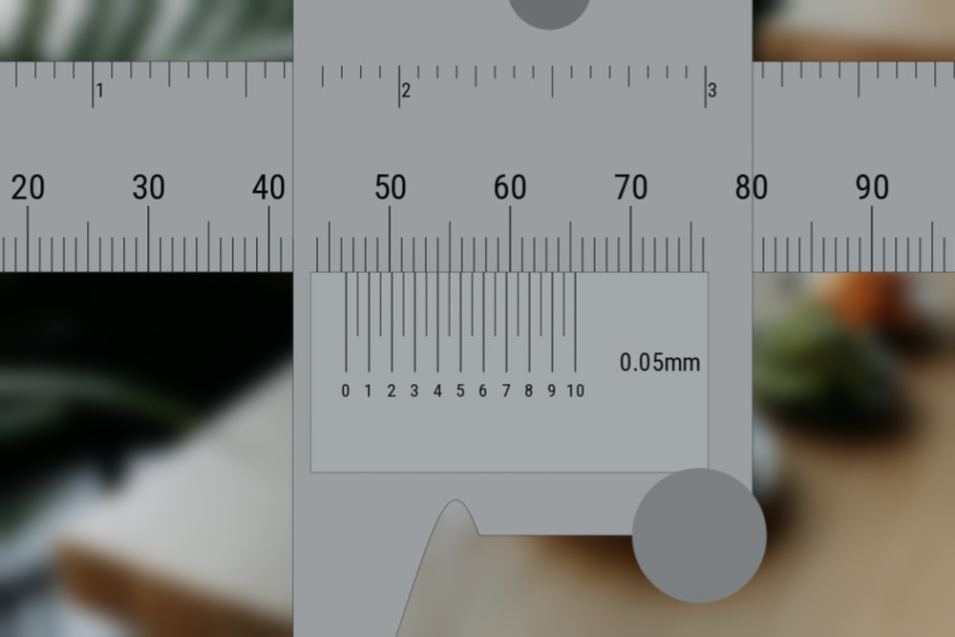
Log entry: 46.4 mm
